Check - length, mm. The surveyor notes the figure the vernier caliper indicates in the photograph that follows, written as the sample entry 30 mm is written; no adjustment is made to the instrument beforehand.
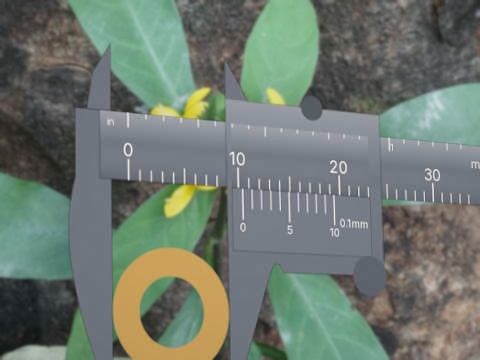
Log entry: 10.4 mm
